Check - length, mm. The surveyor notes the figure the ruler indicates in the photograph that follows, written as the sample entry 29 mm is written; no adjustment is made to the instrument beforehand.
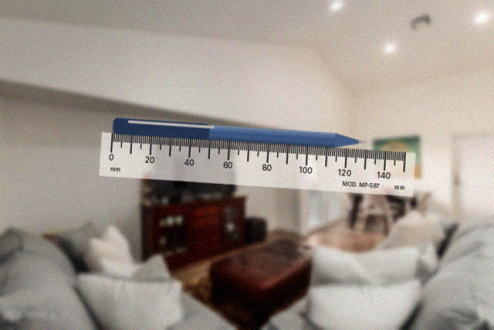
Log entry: 130 mm
